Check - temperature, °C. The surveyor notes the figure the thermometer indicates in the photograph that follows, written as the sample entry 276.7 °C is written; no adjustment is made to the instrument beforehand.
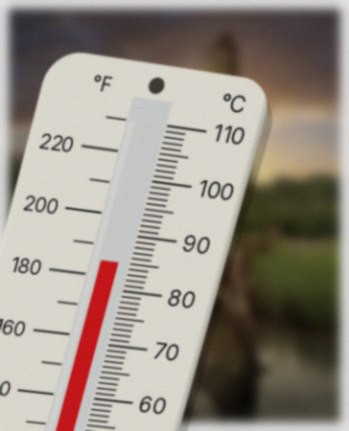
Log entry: 85 °C
